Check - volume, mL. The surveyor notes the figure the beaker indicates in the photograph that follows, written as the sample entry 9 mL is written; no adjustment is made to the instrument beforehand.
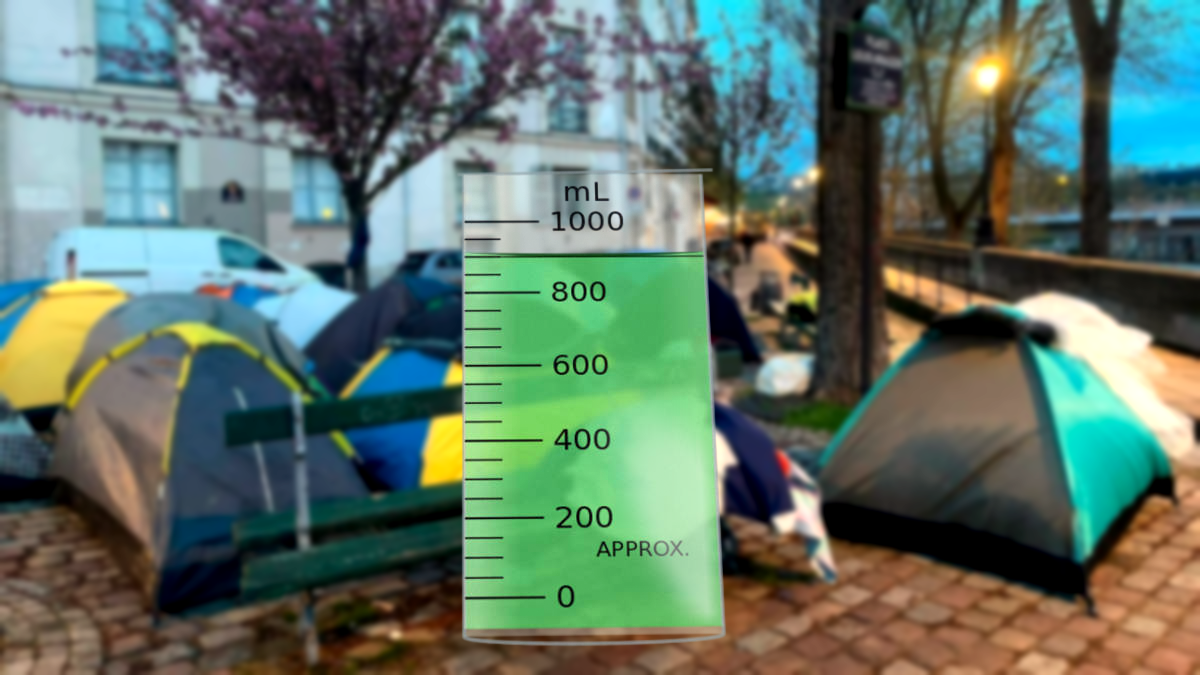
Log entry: 900 mL
